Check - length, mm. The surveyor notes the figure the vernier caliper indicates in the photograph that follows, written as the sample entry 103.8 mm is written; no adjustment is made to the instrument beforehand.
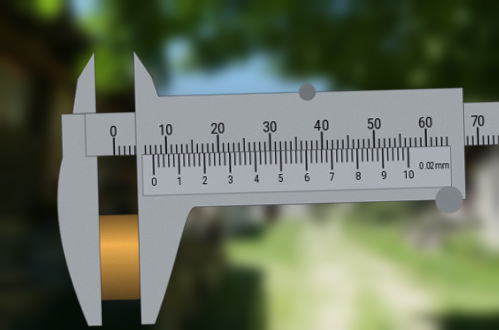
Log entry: 7.5 mm
